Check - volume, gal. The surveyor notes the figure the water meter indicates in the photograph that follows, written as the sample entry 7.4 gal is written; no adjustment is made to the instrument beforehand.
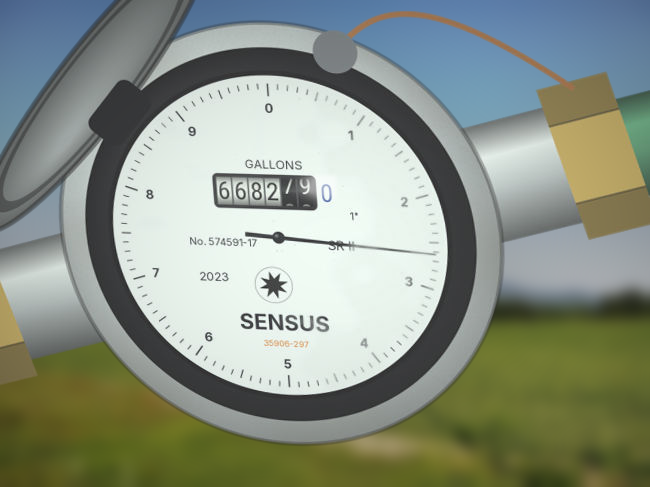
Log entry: 6682792.6 gal
